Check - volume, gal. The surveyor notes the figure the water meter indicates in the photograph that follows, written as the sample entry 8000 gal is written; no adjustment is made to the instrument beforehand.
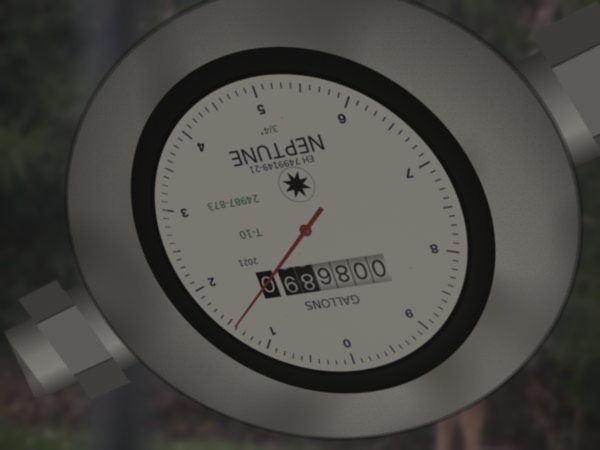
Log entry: 86891.4 gal
